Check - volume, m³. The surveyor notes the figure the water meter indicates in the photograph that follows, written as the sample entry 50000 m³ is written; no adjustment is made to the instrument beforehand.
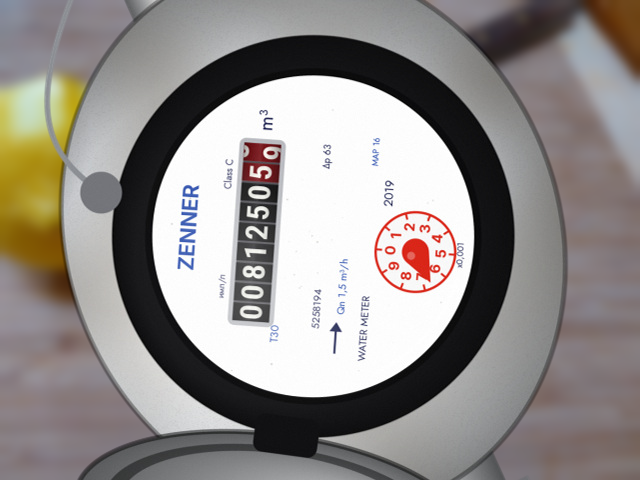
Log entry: 81250.586 m³
